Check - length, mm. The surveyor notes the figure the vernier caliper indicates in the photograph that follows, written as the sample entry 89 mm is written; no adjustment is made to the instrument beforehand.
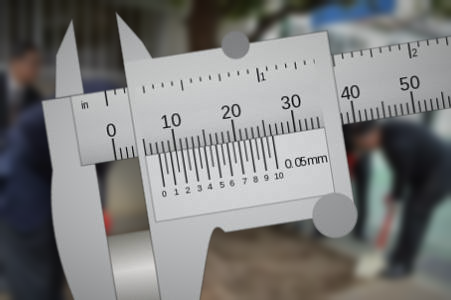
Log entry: 7.2 mm
